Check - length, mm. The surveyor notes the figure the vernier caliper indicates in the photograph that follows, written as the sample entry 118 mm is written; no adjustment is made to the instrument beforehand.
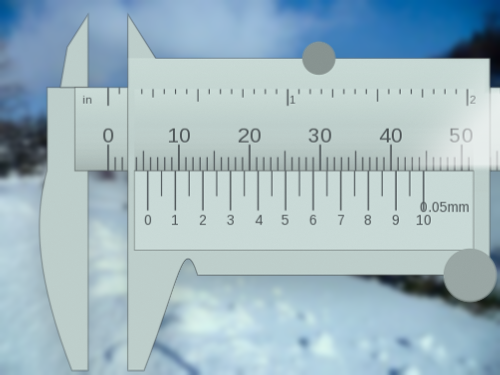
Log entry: 5.6 mm
